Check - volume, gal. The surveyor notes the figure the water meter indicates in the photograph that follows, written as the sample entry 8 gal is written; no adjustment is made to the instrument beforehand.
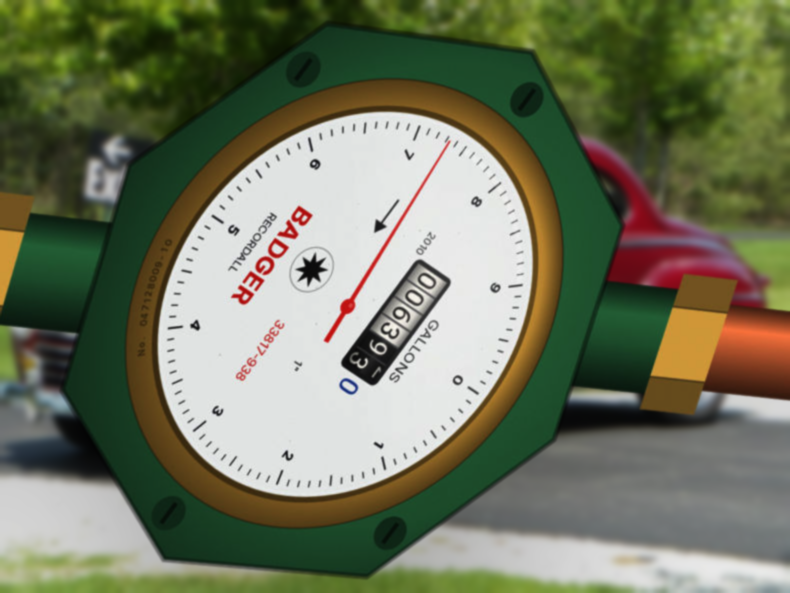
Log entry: 63927.3 gal
